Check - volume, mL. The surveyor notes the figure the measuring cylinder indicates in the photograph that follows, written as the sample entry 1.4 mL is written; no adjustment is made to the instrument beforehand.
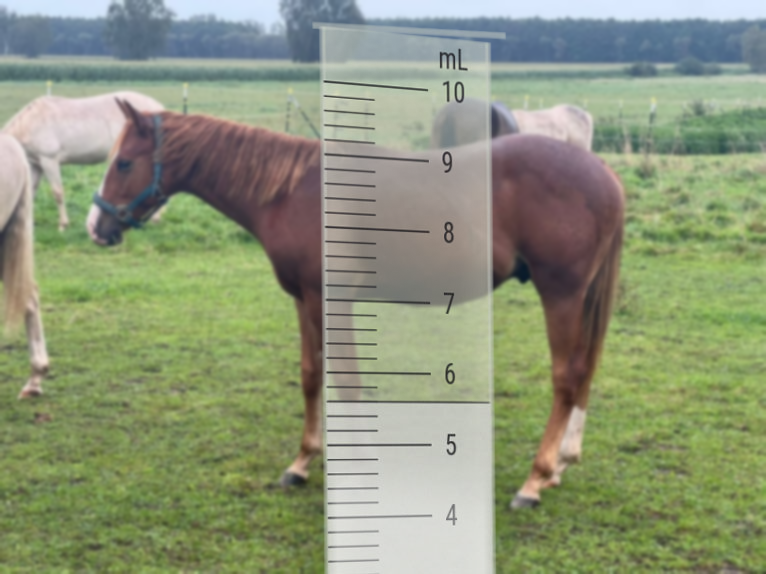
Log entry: 5.6 mL
